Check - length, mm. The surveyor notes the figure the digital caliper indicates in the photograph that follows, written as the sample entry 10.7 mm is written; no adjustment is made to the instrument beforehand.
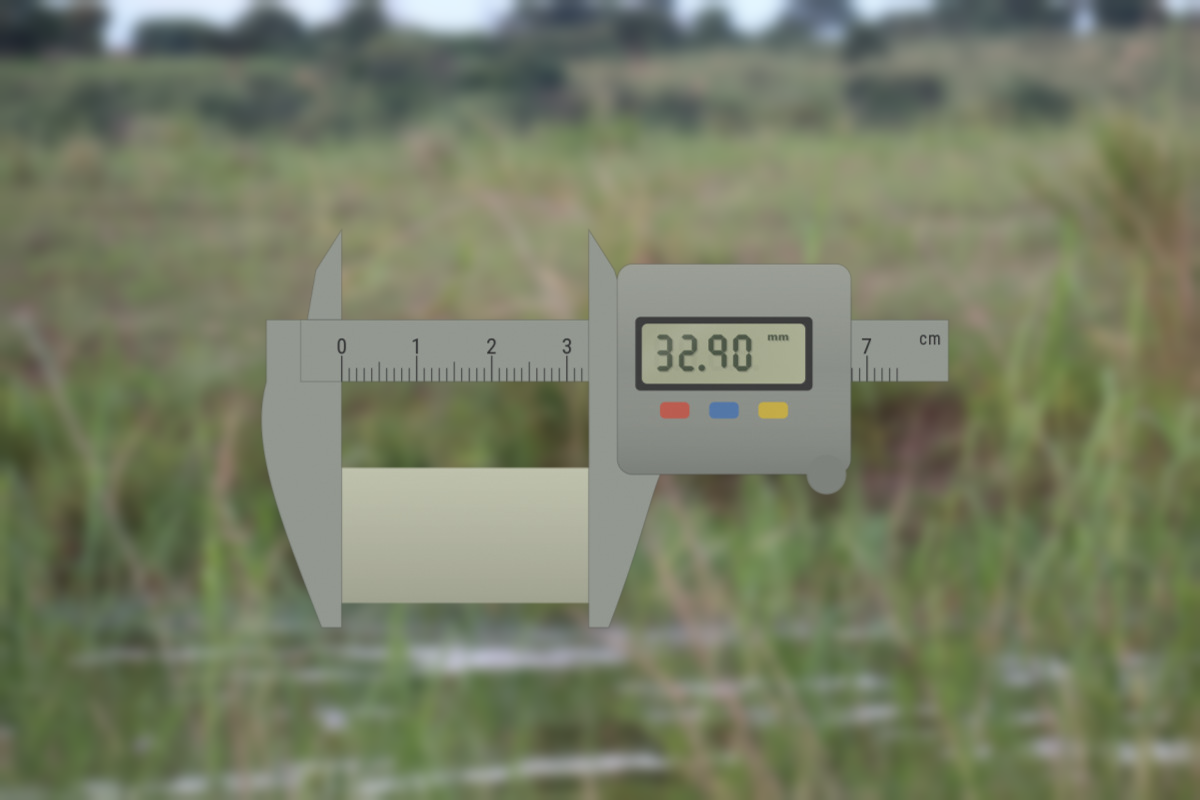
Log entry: 32.90 mm
